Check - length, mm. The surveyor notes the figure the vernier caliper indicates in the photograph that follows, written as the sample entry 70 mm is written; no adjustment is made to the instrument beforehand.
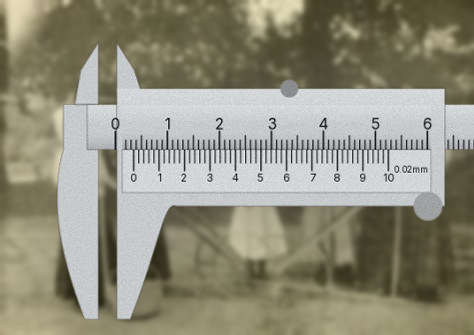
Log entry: 3.5 mm
